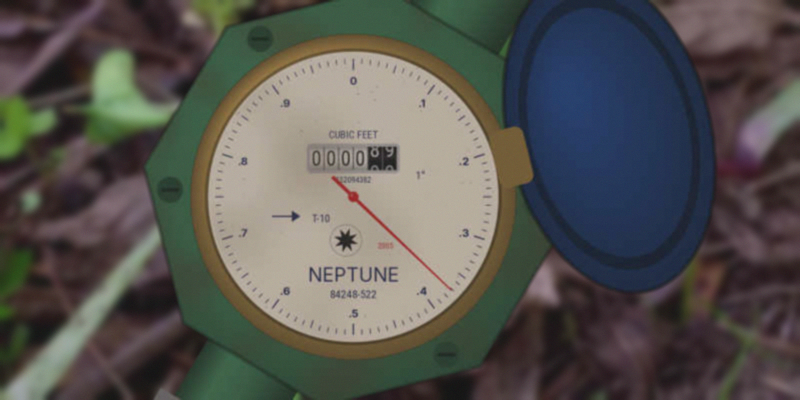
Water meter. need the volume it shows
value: 89.37 ft³
